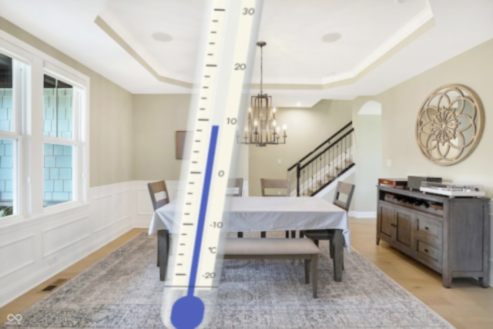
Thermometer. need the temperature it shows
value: 9 °C
